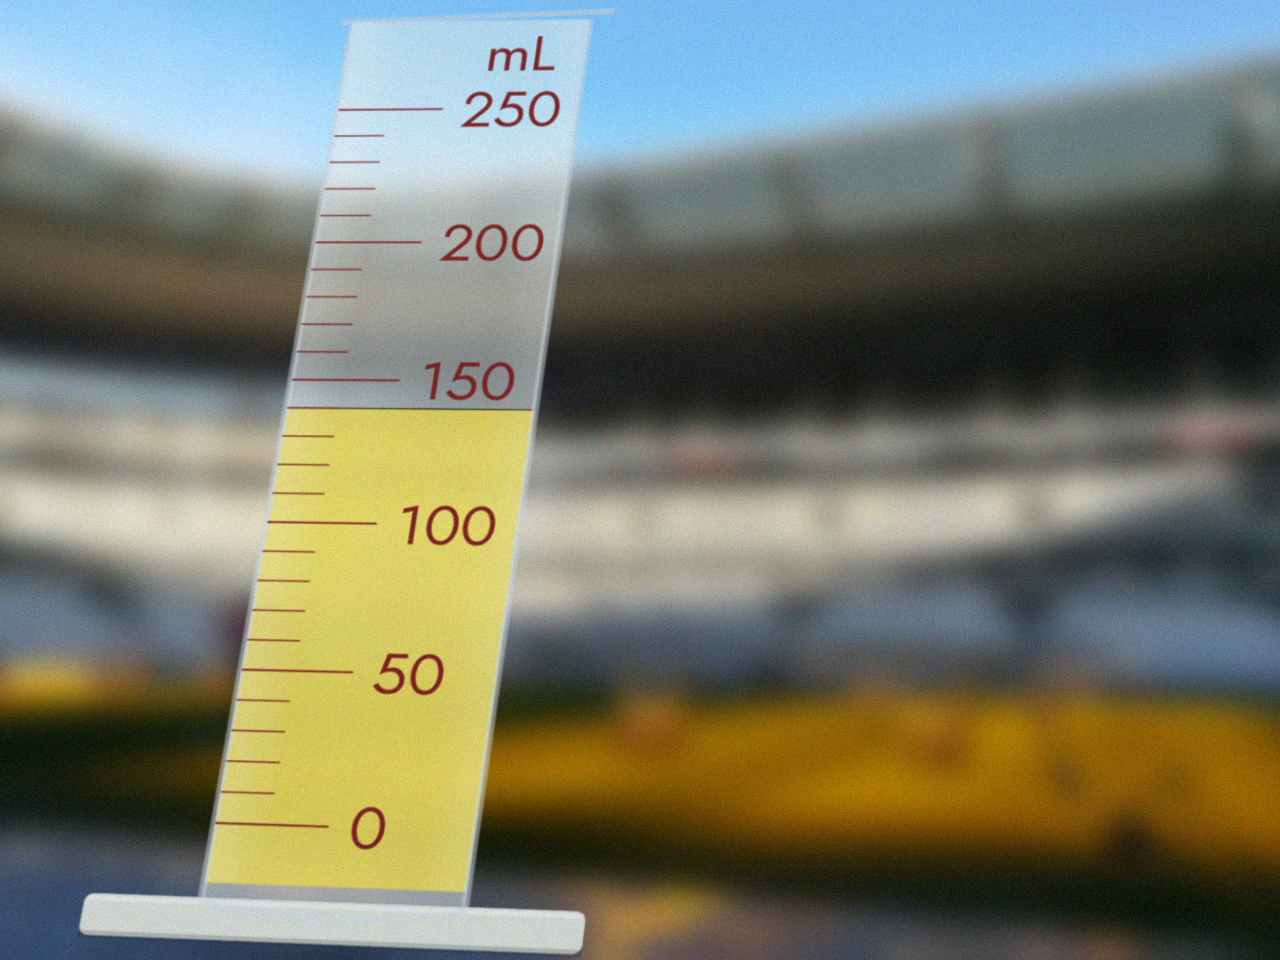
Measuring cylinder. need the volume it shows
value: 140 mL
